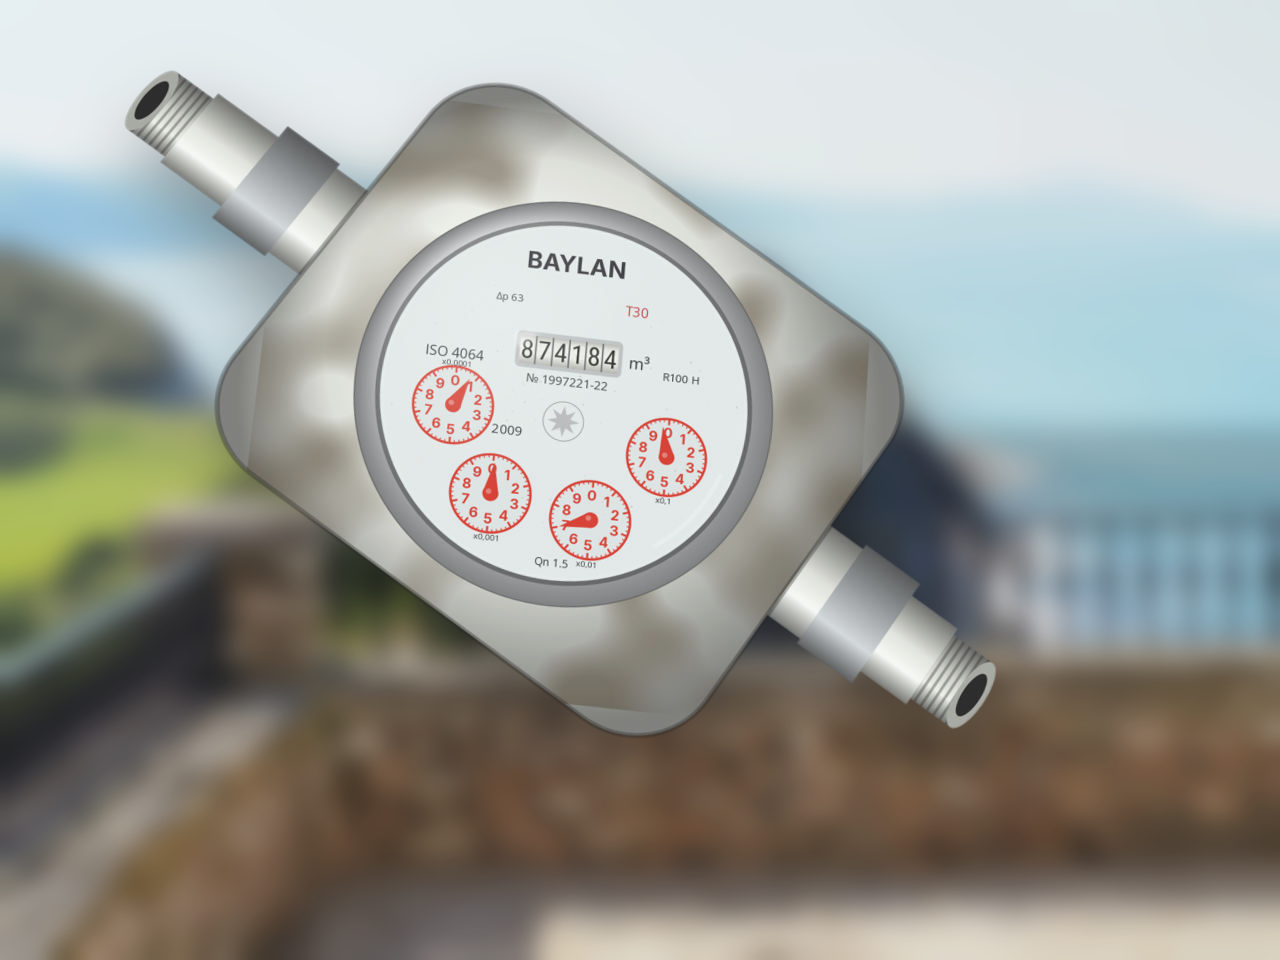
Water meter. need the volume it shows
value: 874183.9700 m³
